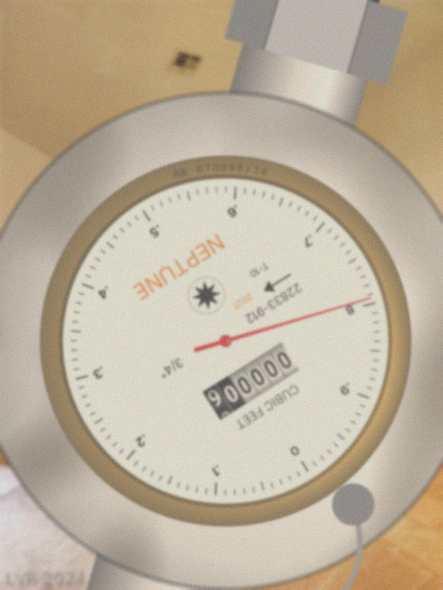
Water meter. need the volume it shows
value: 5.79 ft³
